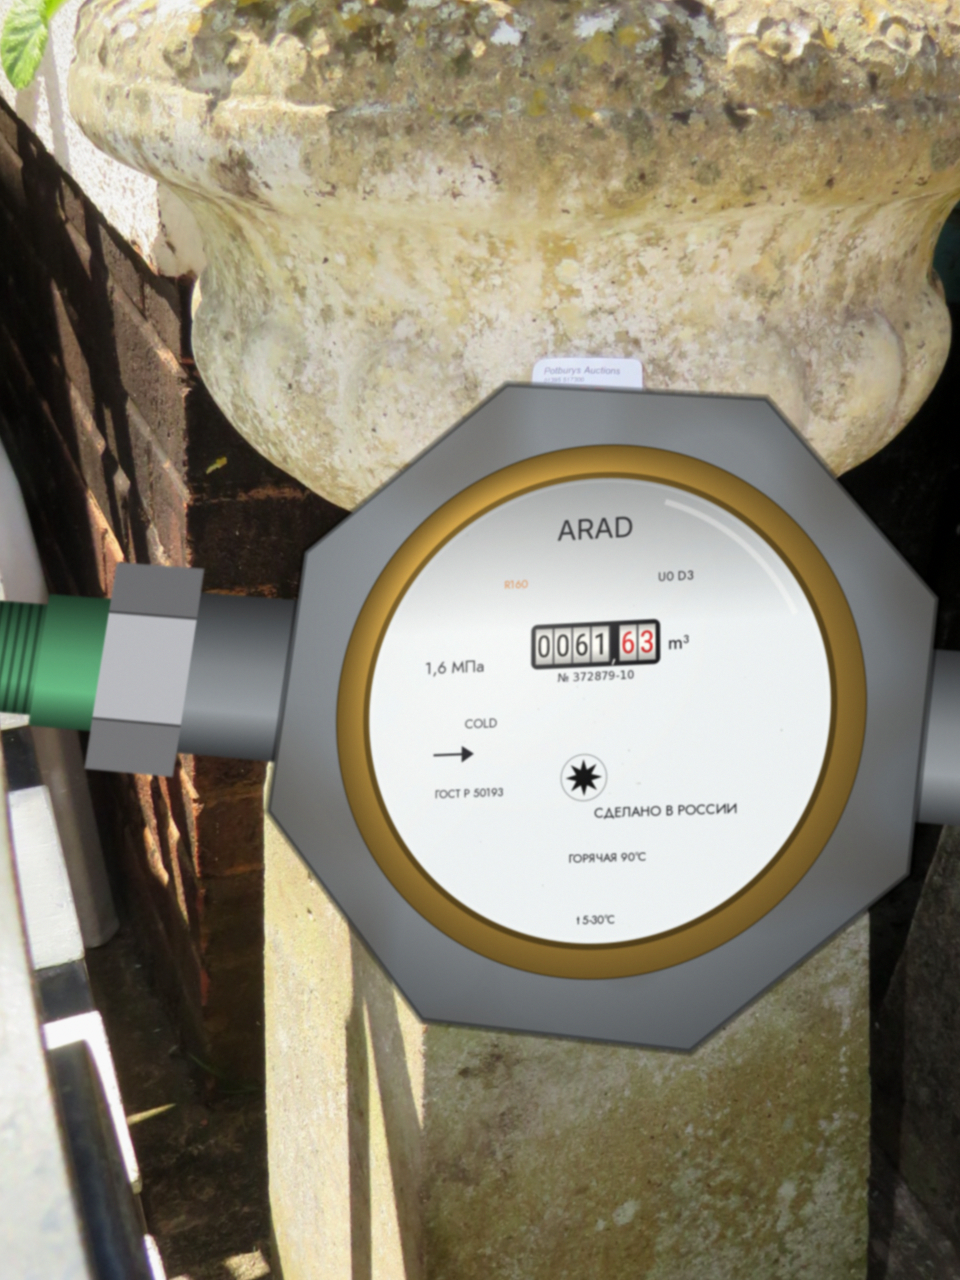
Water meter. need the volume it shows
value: 61.63 m³
